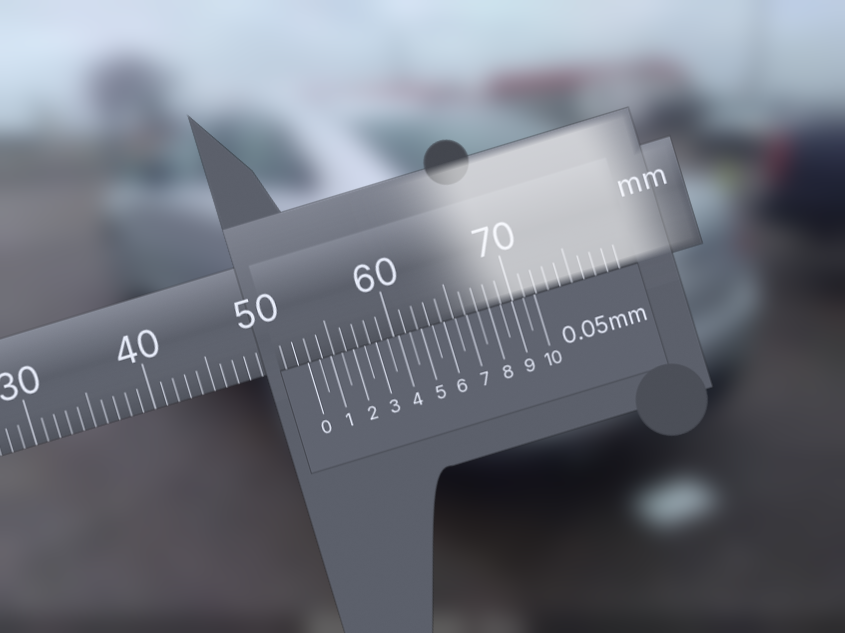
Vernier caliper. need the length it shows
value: 52.8 mm
